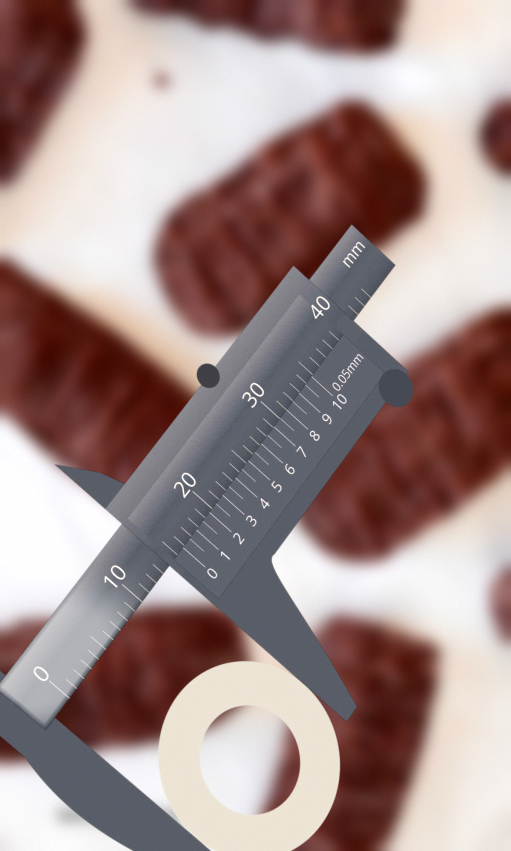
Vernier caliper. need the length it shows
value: 15.8 mm
